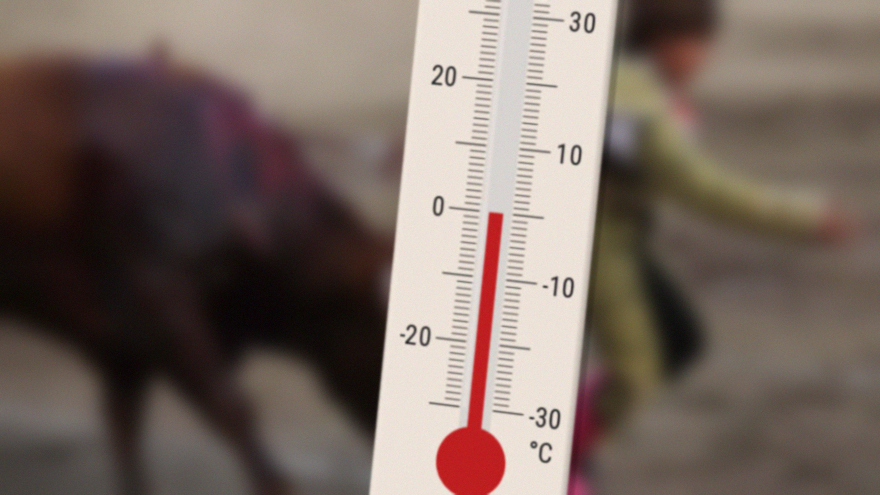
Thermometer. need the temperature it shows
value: 0 °C
